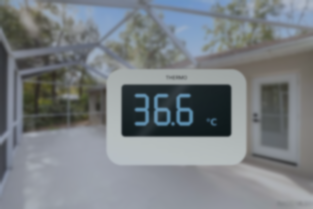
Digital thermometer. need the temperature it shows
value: 36.6 °C
